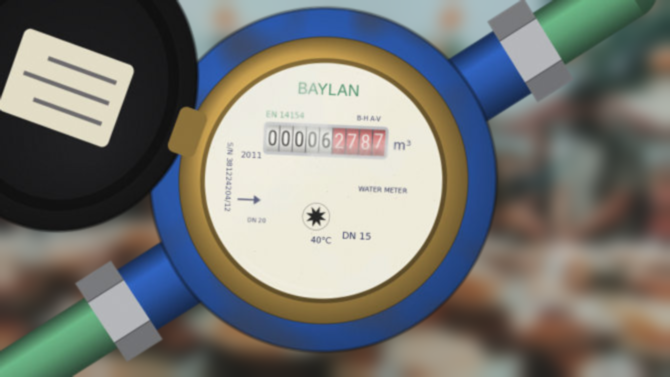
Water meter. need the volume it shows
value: 6.2787 m³
